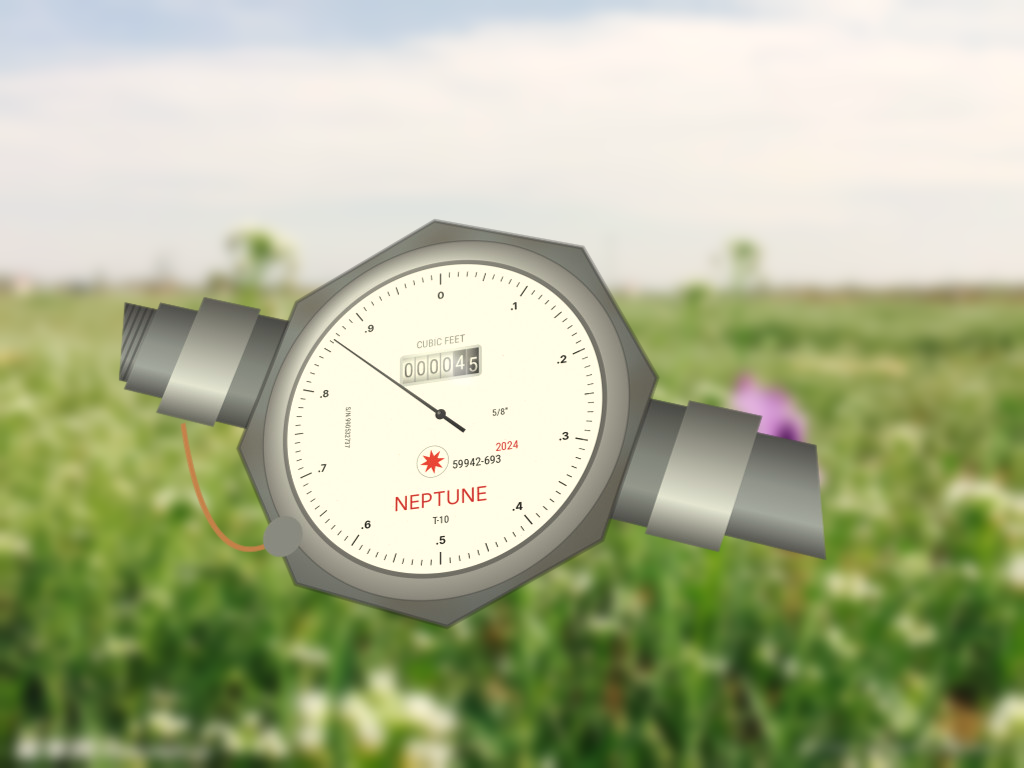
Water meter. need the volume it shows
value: 44.86 ft³
